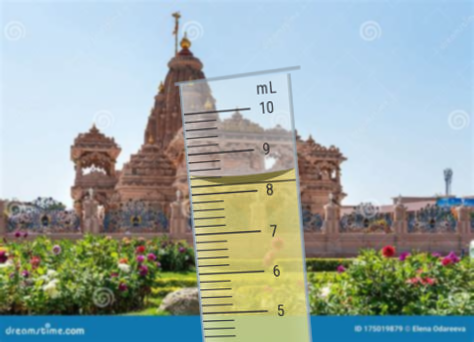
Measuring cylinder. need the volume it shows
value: 8.2 mL
